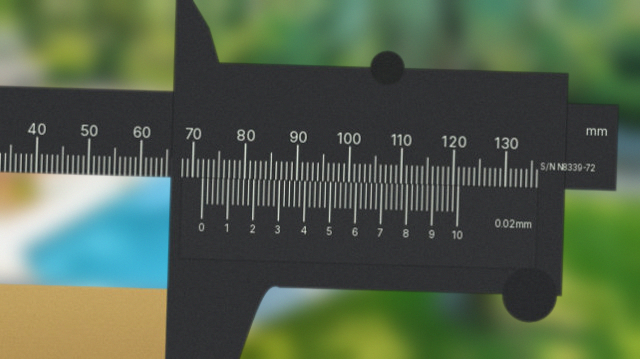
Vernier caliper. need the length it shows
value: 72.0 mm
